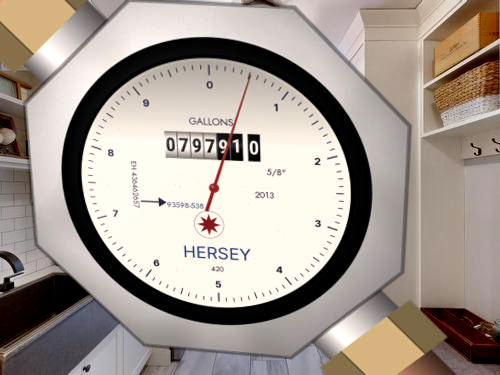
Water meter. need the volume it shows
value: 797910.5 gal
